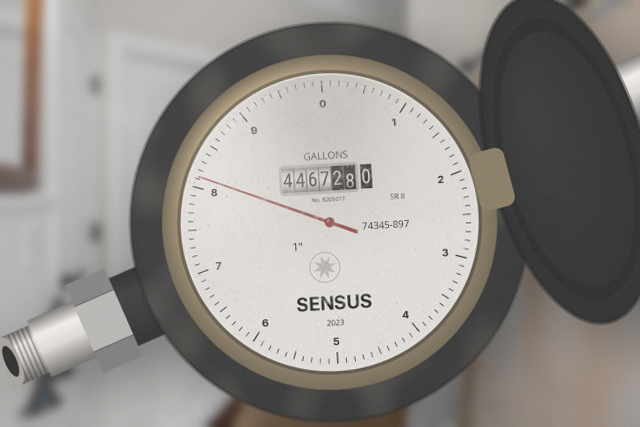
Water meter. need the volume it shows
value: 4467278.1 gal
